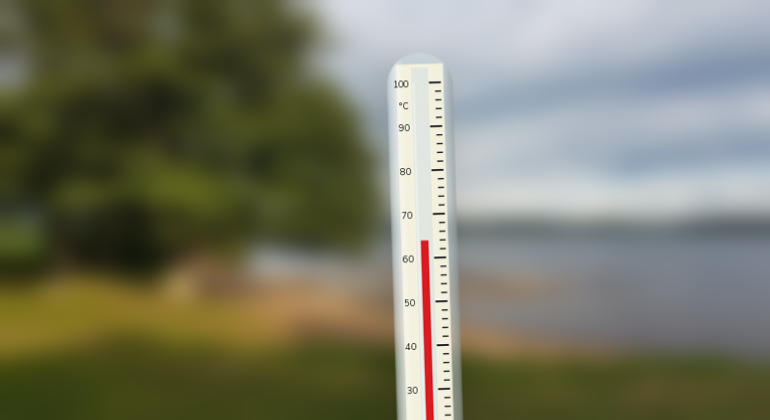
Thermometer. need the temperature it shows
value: 64 °C
